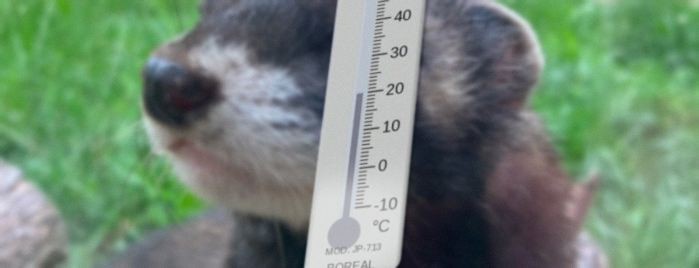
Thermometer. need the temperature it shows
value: 20 °C
